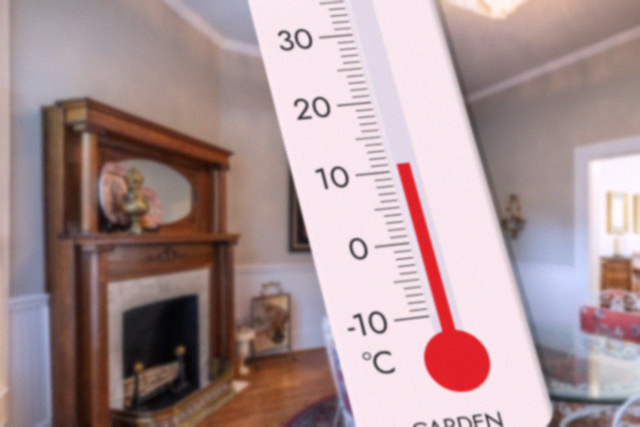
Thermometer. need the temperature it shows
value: 11 °C
